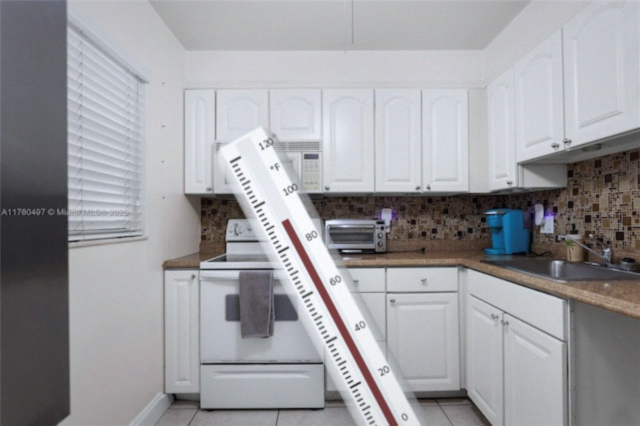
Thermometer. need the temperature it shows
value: 90 °F
